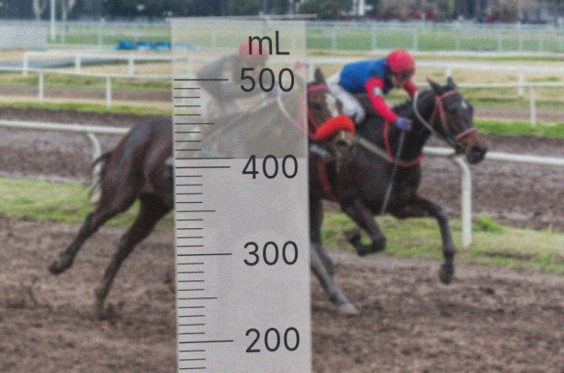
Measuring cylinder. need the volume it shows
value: 410 mL
